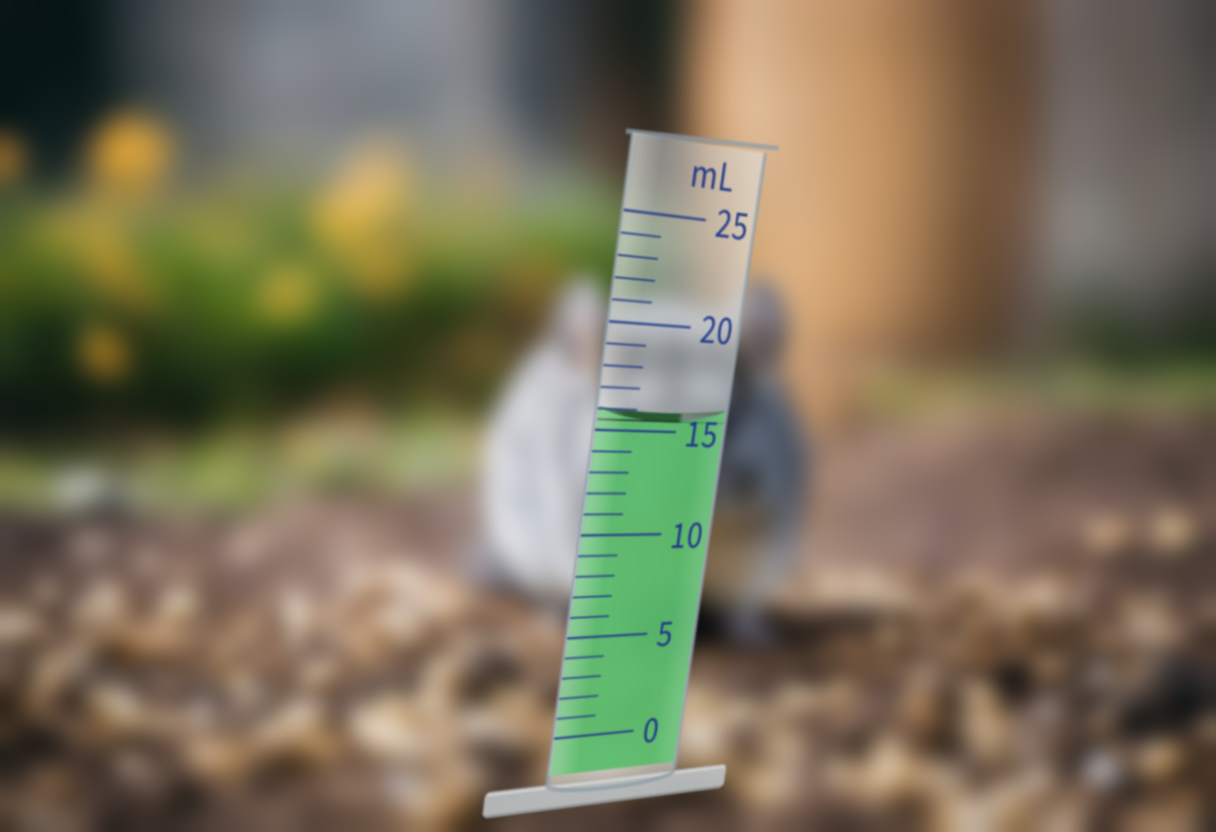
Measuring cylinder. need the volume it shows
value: 15.5 mL
